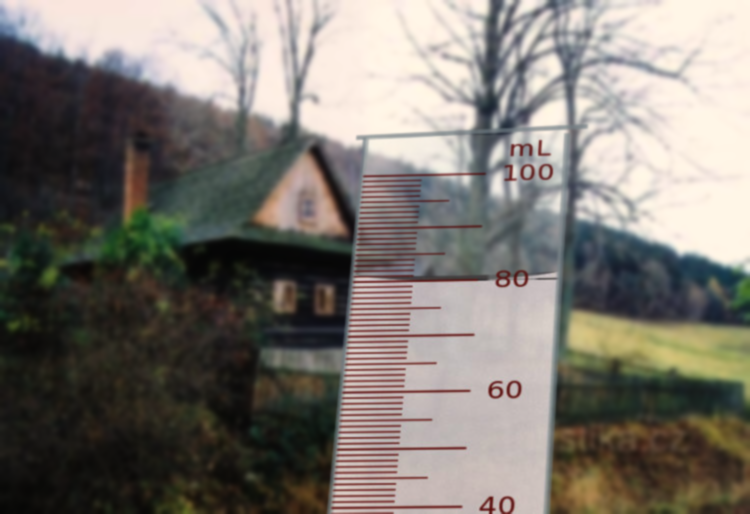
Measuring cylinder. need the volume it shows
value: 80 mL
